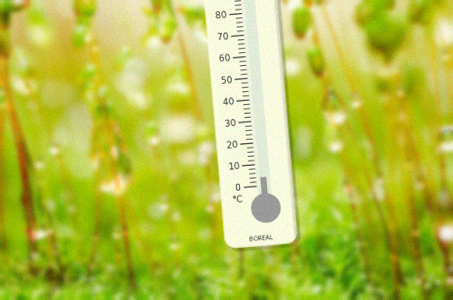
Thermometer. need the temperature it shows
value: 4 °C
